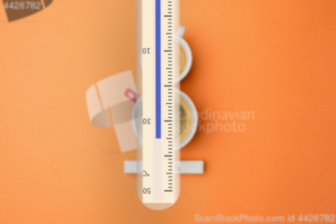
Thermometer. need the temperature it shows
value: 35 °C
